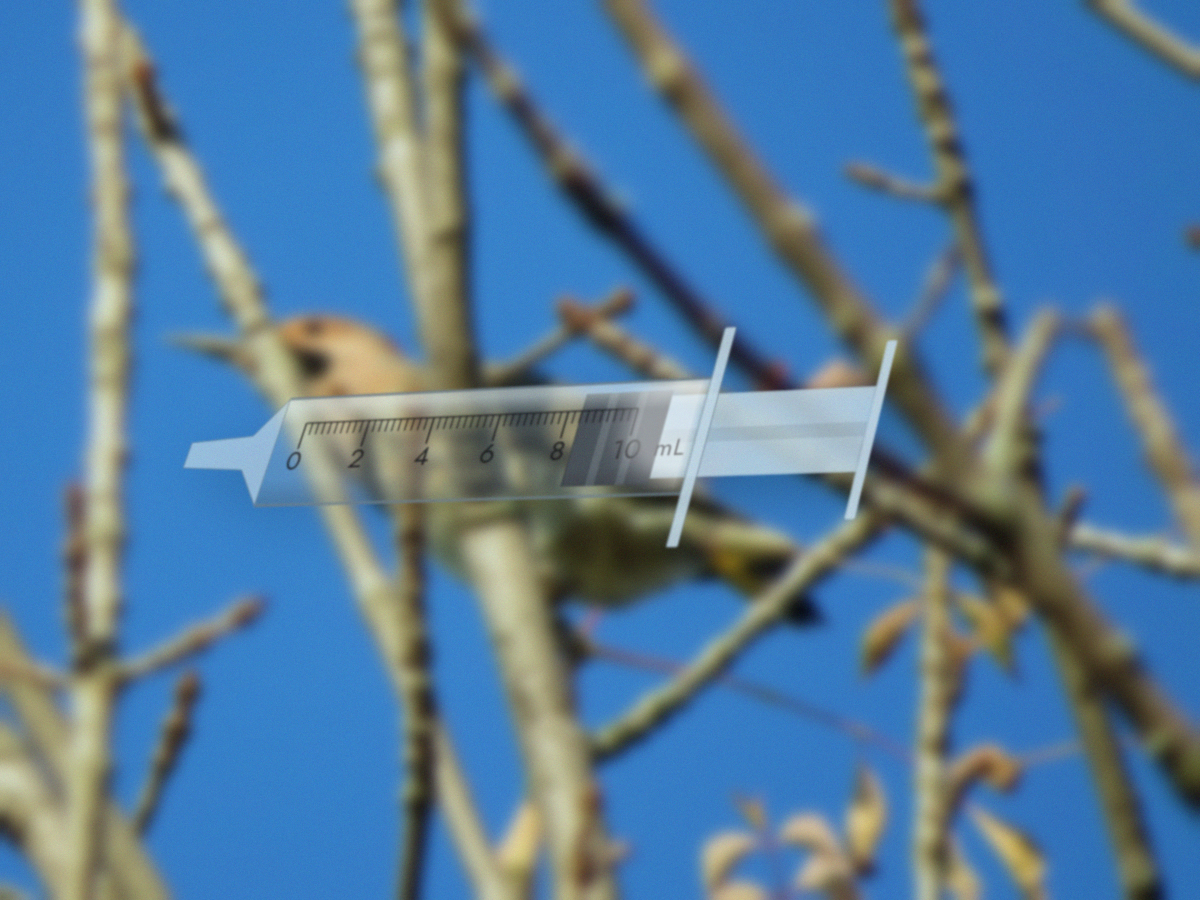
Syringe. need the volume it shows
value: 8.4 mL
